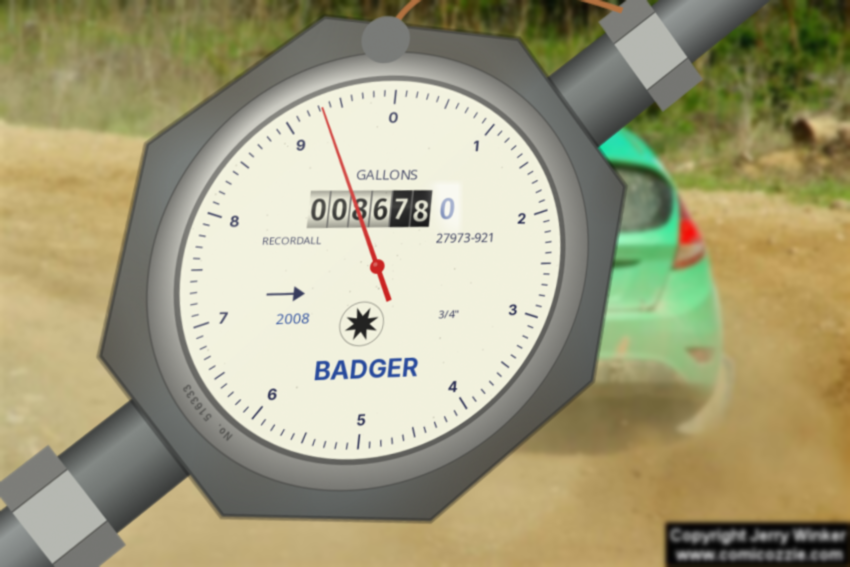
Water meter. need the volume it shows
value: 86779.3 gal
